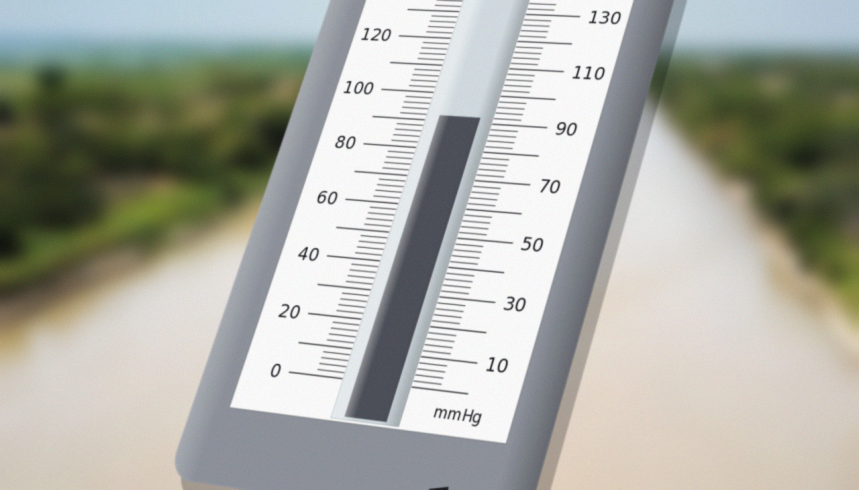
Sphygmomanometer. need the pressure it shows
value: 92 mmHg
